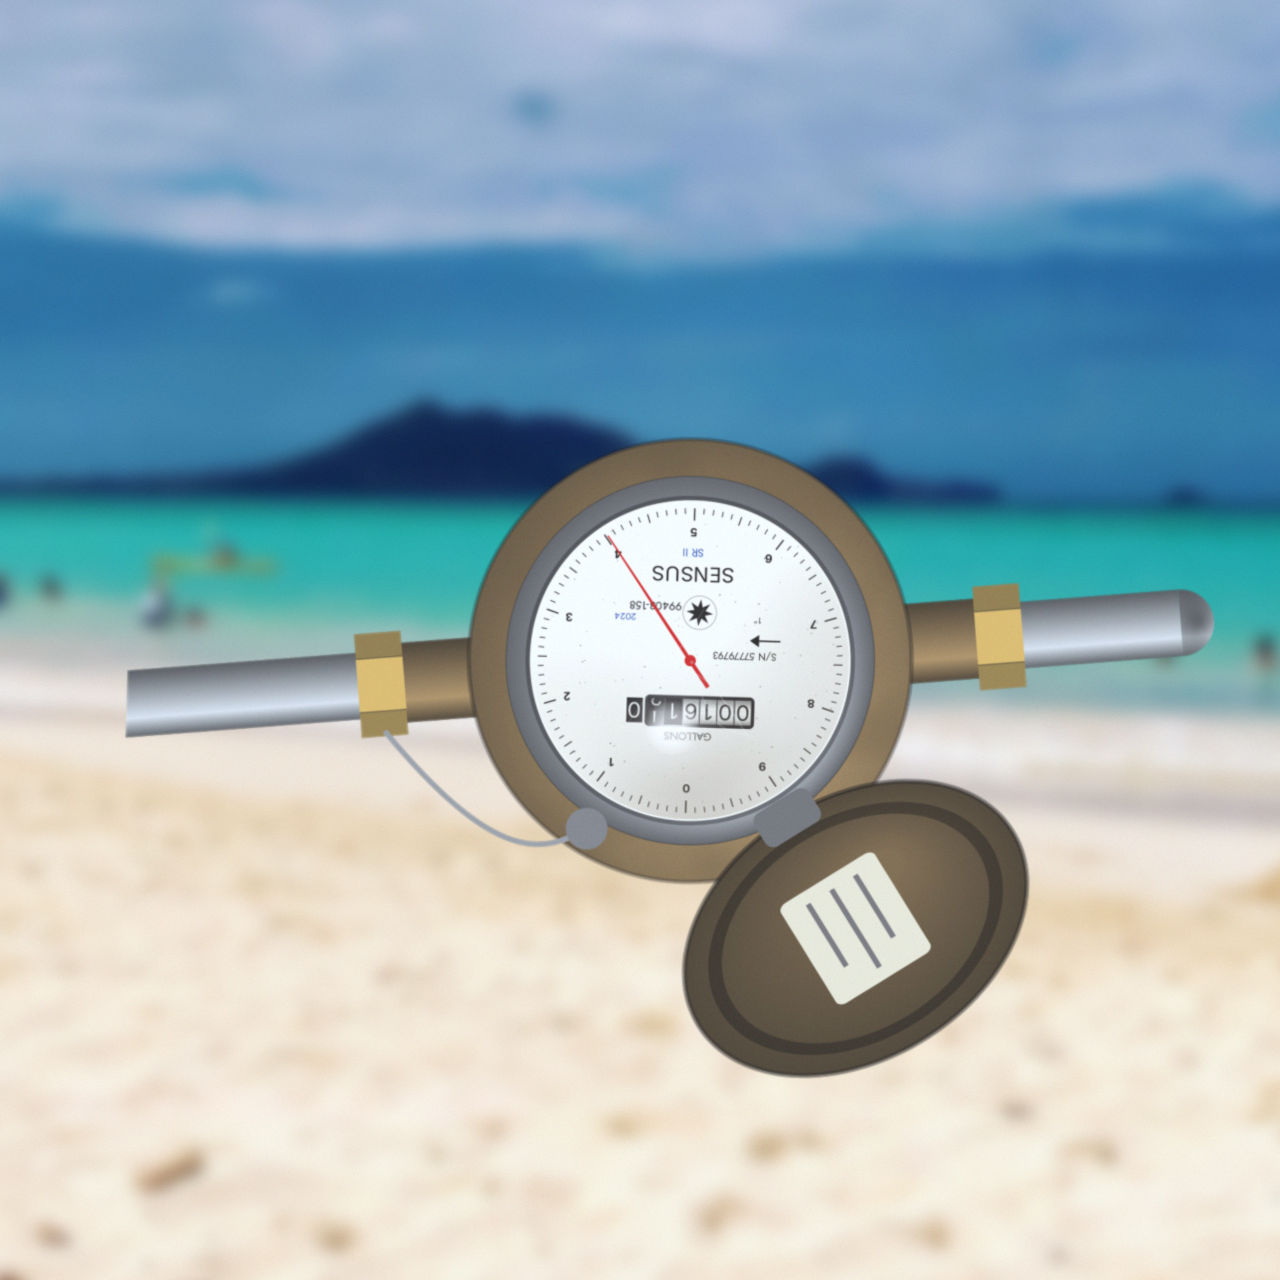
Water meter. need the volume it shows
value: 16114.0 gal
